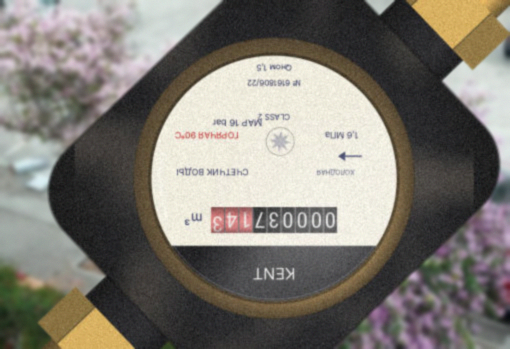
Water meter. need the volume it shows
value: 37.143 m³
